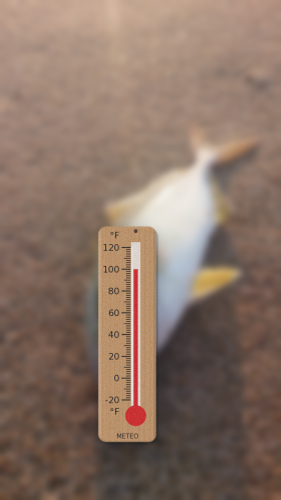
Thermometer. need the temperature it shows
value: 100 °F
